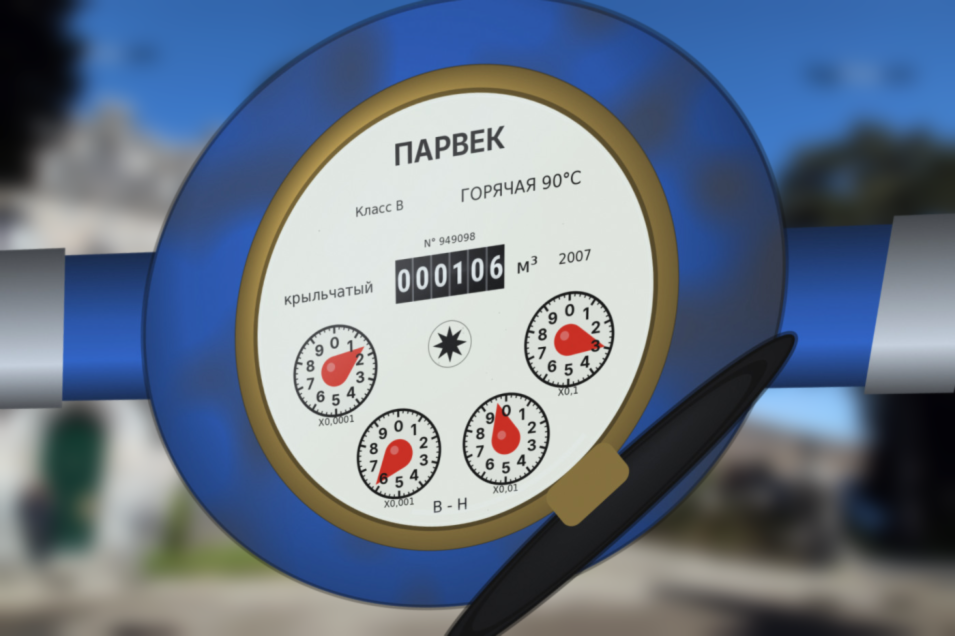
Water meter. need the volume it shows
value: 106.2961 m³
